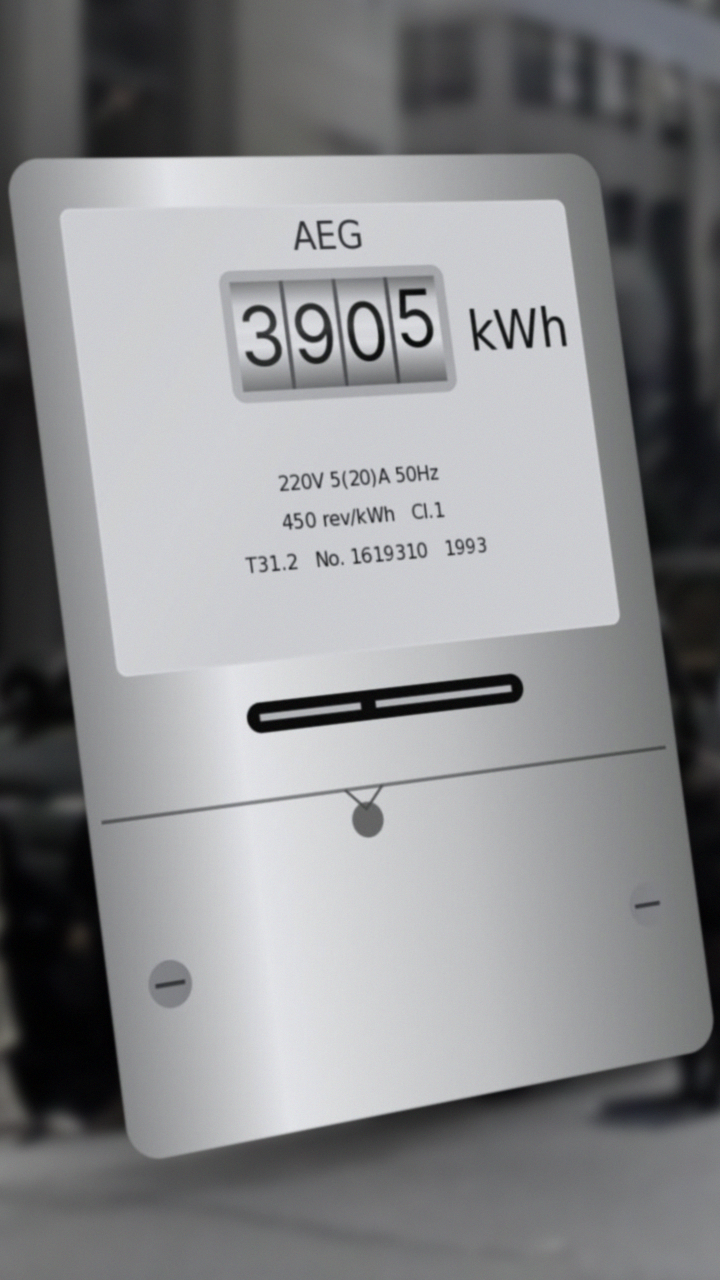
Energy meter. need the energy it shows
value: 3905 kWh
